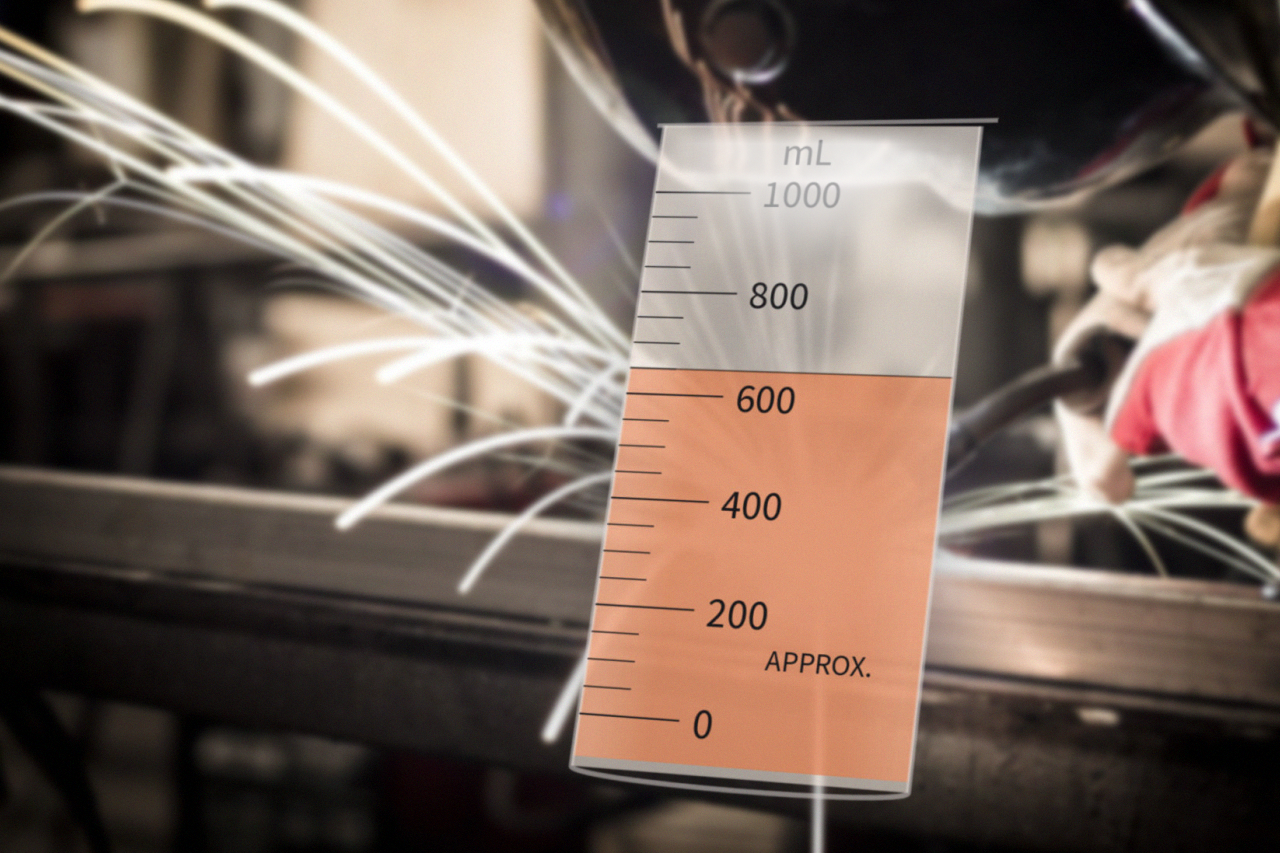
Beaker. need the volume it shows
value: 650 mL
